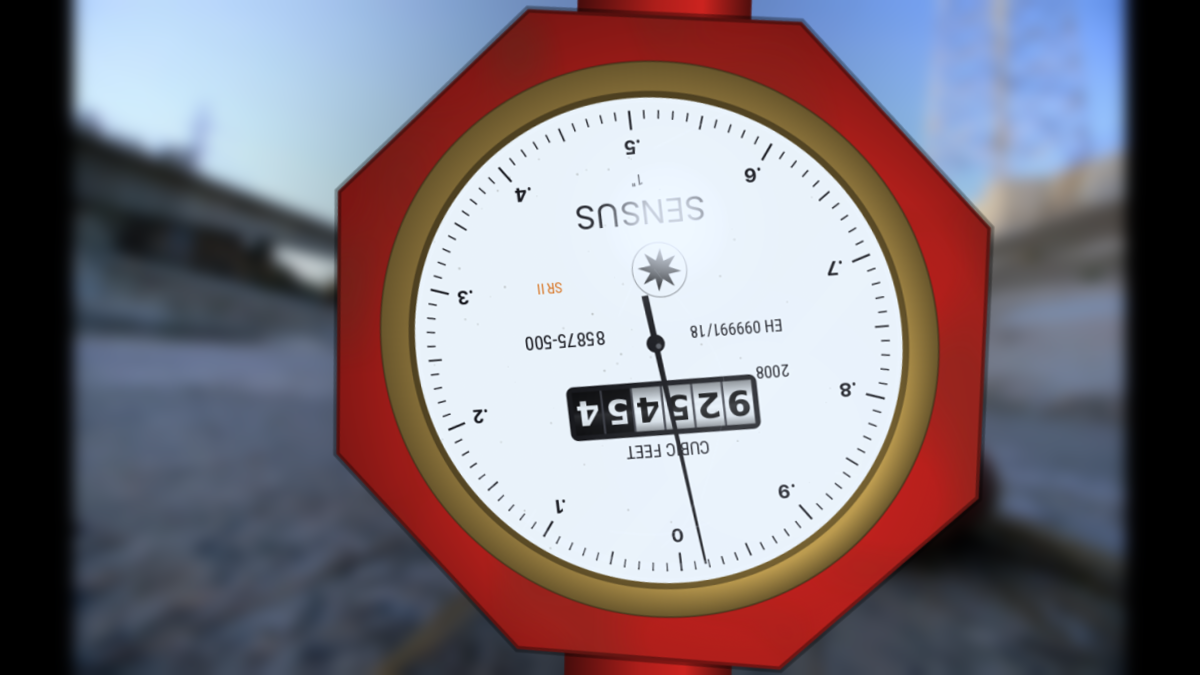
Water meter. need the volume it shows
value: 925453.98 ft³
